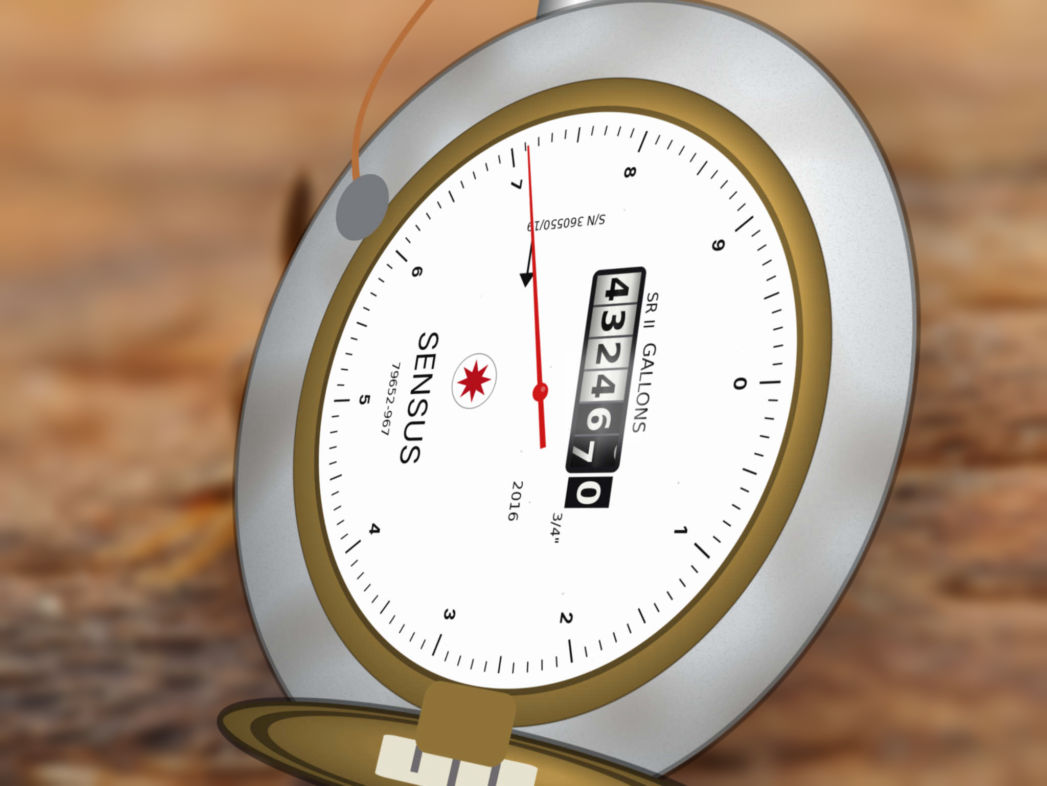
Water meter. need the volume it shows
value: 4324667.1 gal
